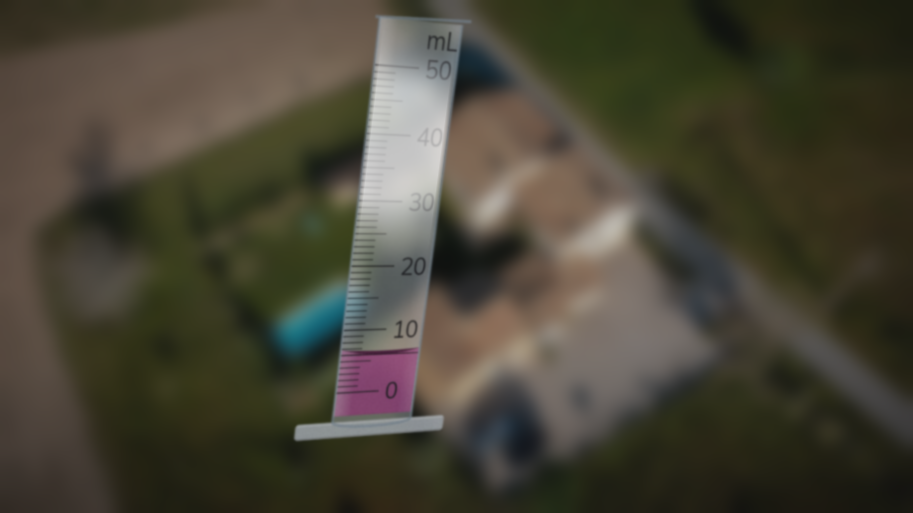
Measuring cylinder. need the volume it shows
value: 6 mL
